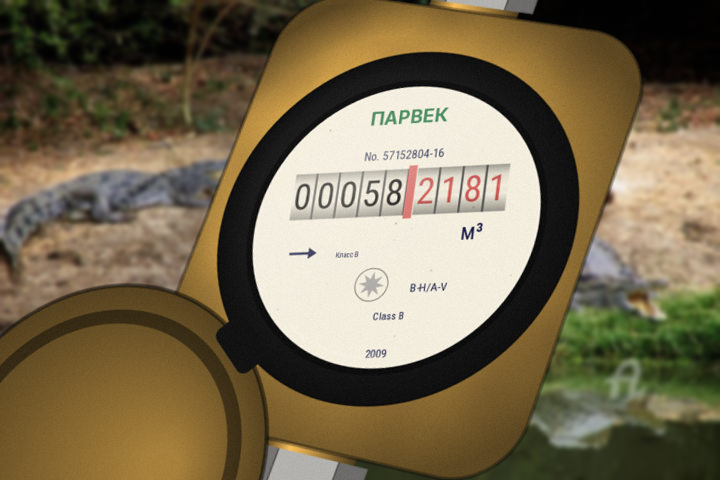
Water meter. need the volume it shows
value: 58.2181 m³
